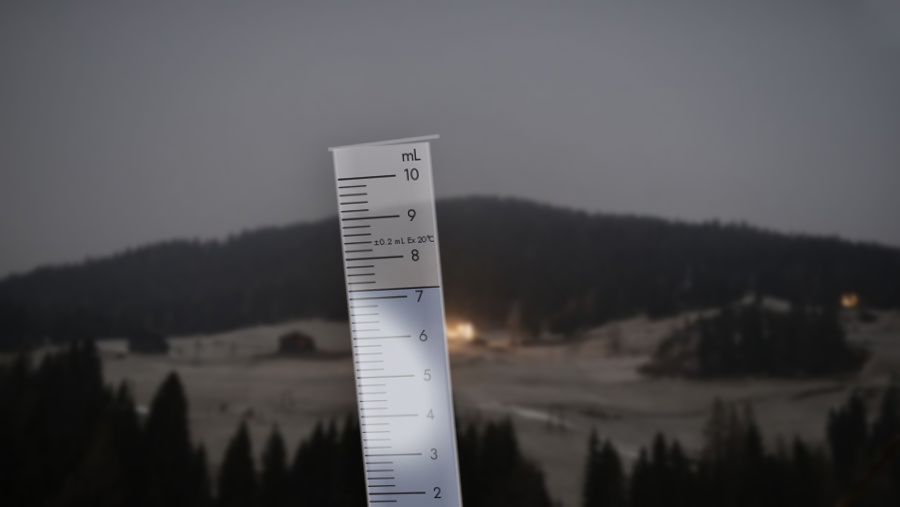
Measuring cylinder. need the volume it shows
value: 7.2 mL
